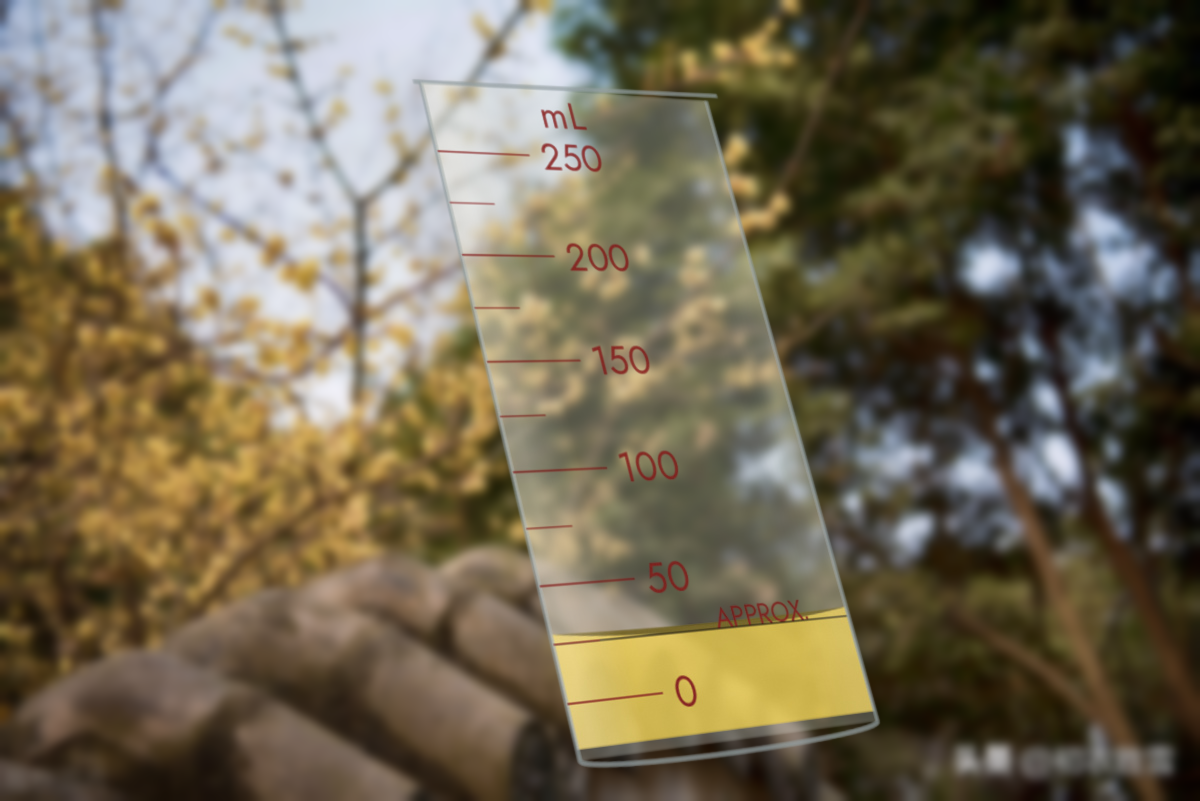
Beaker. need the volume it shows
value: 25 mL
